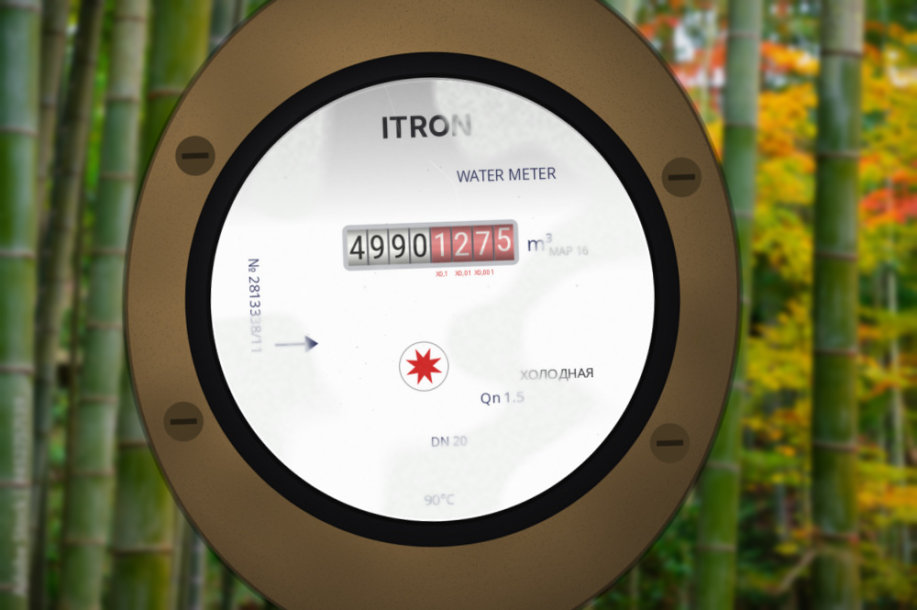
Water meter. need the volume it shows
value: 4990.1275 m³
